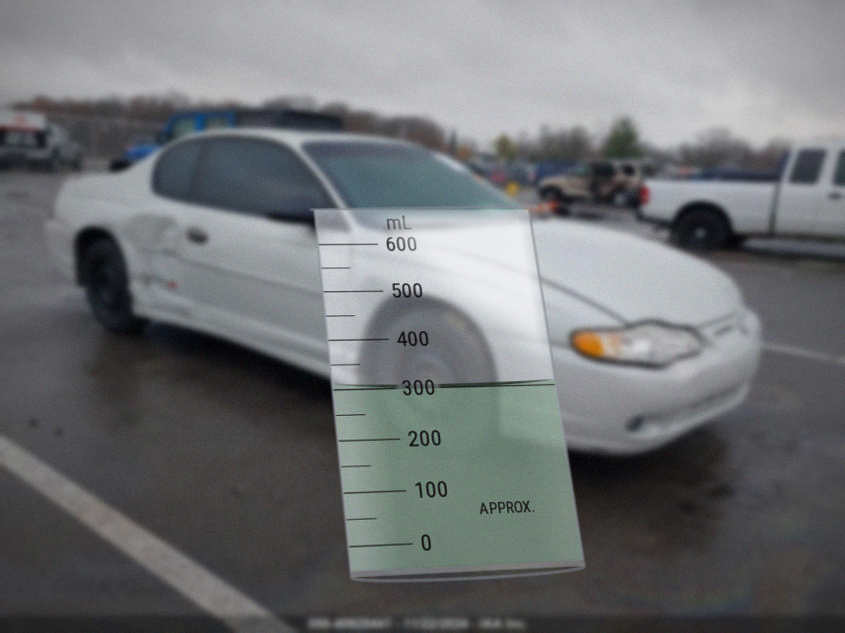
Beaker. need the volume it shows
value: 300 mL
